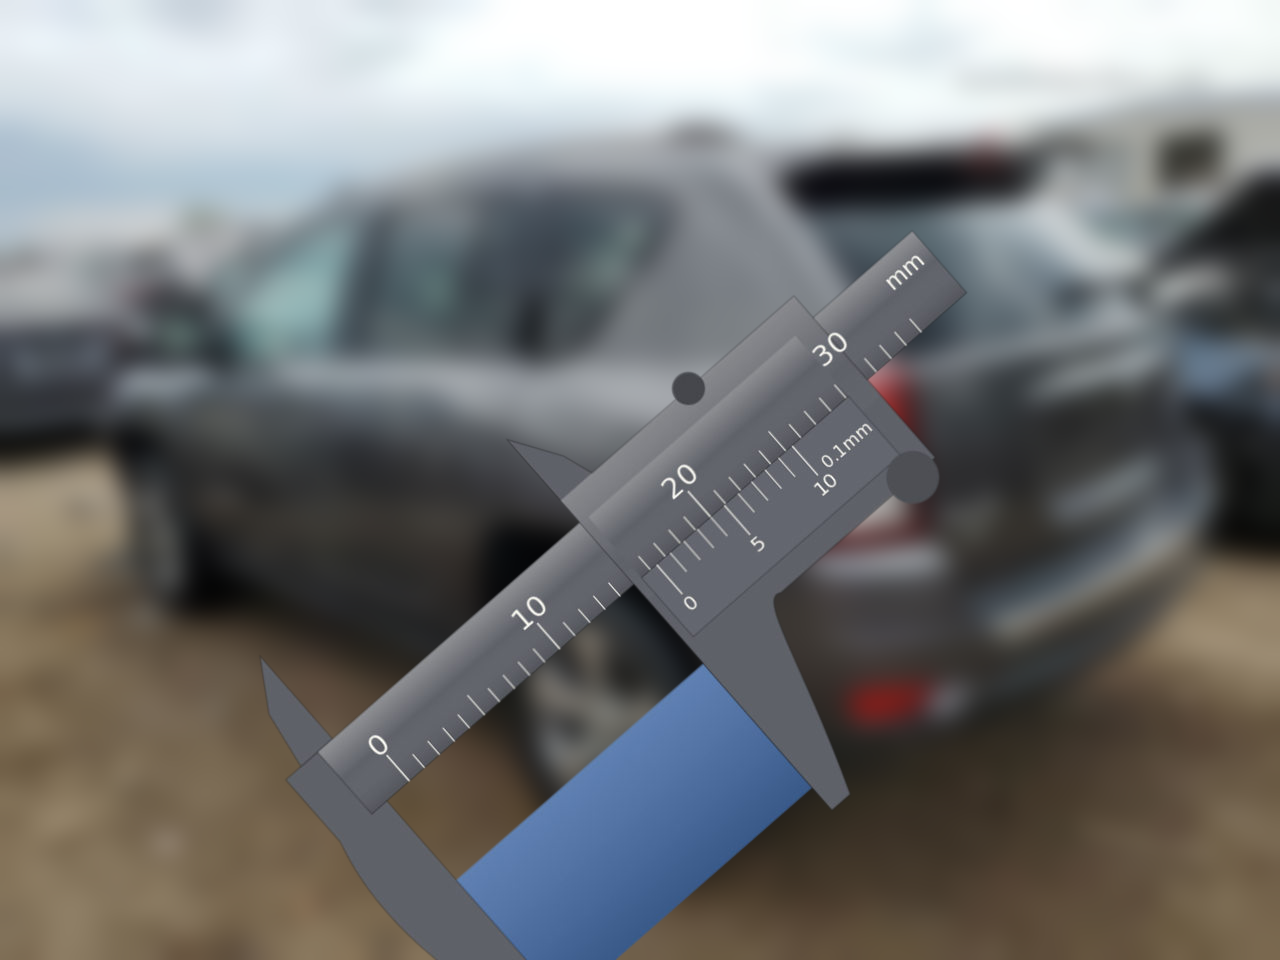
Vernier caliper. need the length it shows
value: 16.4 mm
